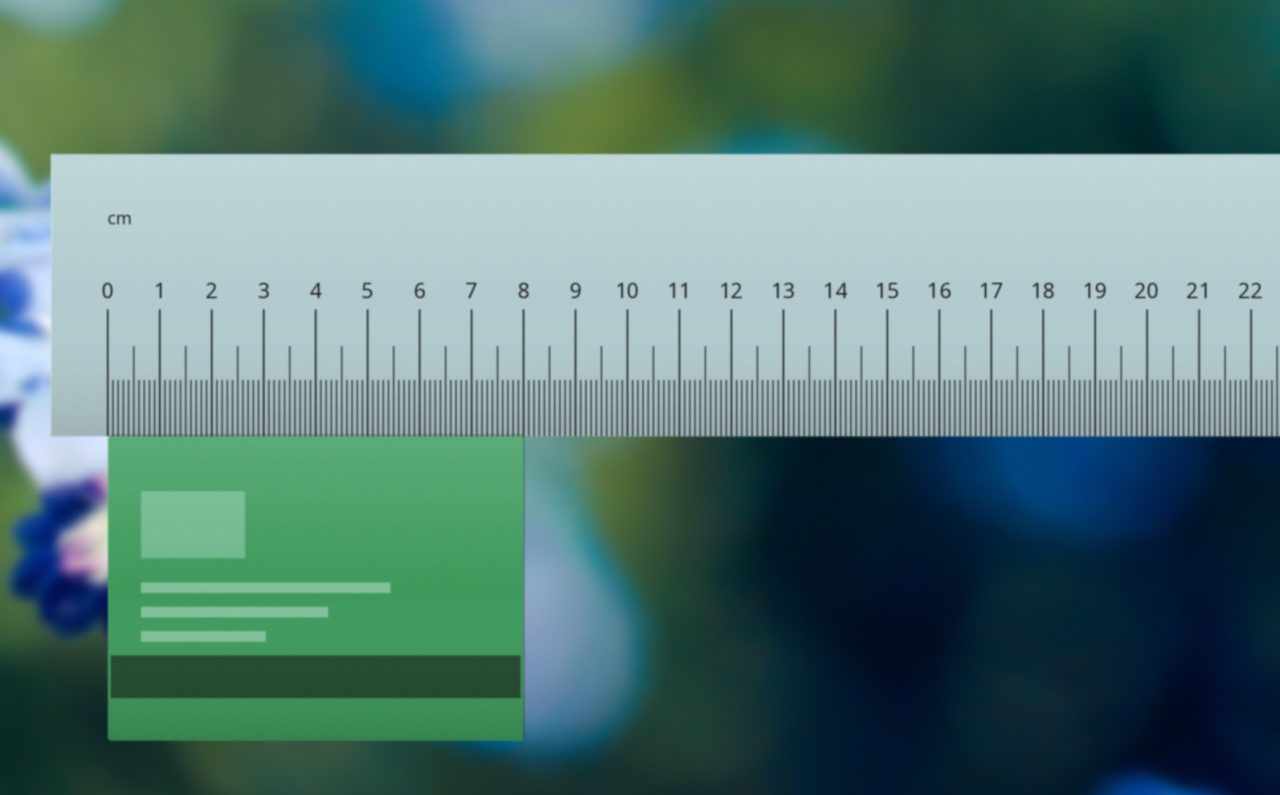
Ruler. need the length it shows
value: 8 cm
